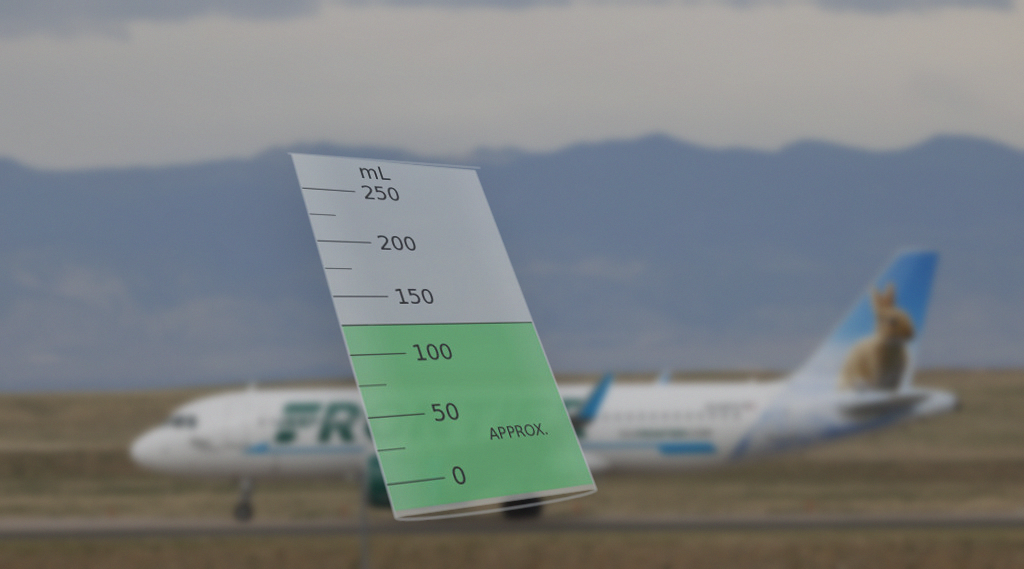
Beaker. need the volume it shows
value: 125 mL
